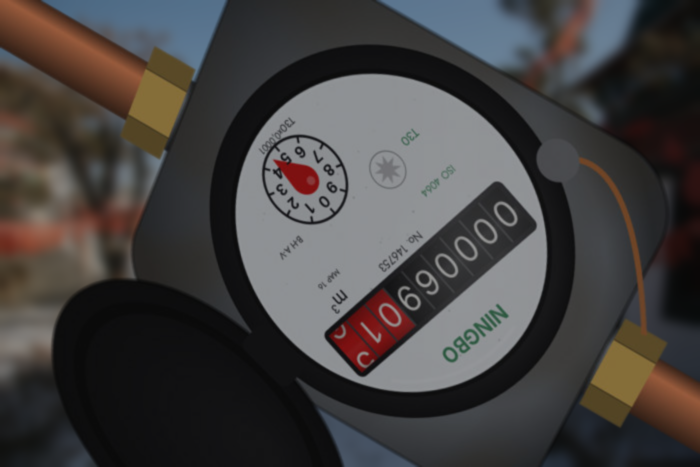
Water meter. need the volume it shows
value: 69.0154 m³
